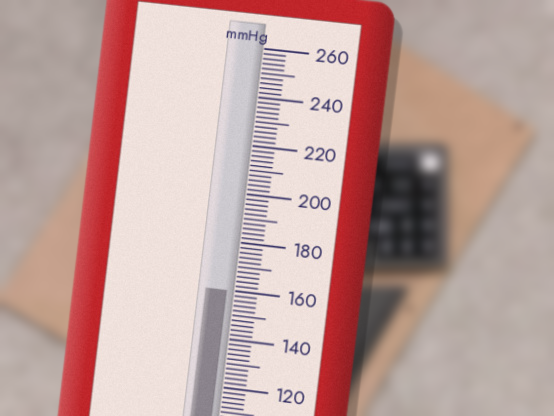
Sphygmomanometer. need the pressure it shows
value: 160 mmHg
